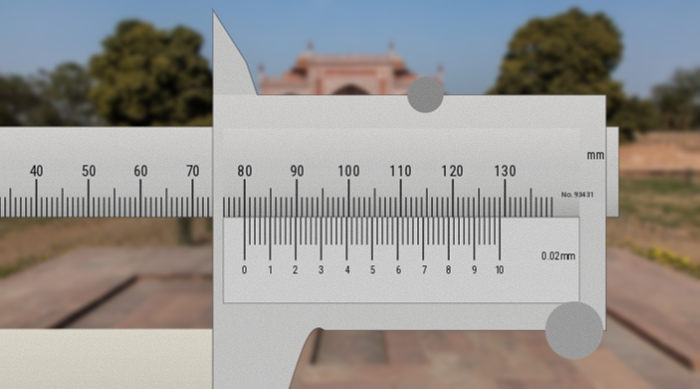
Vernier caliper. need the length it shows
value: 80.0 mm
